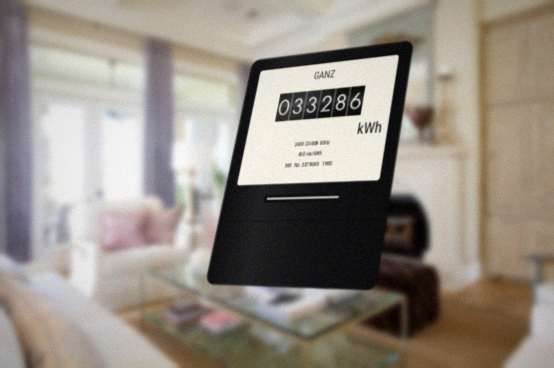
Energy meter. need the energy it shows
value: 33286 kWh
